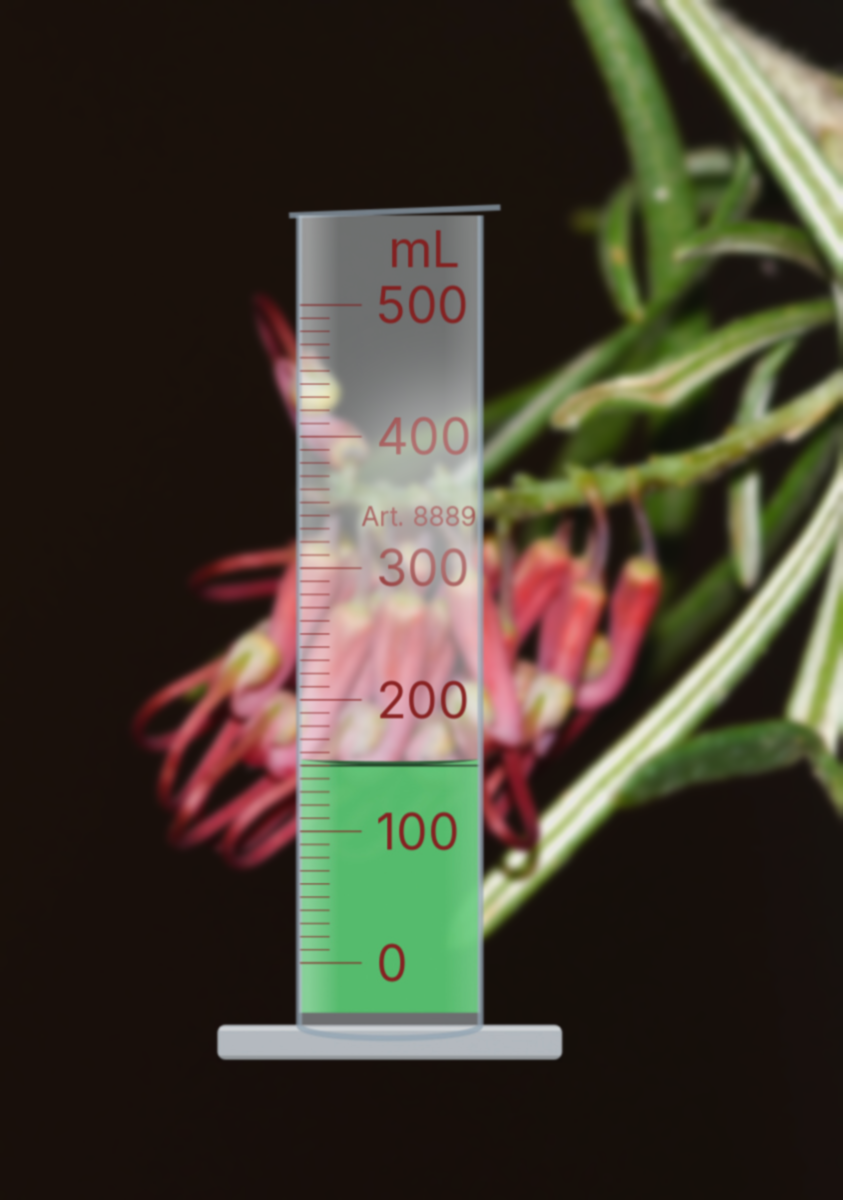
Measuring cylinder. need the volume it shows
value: 150 mL
